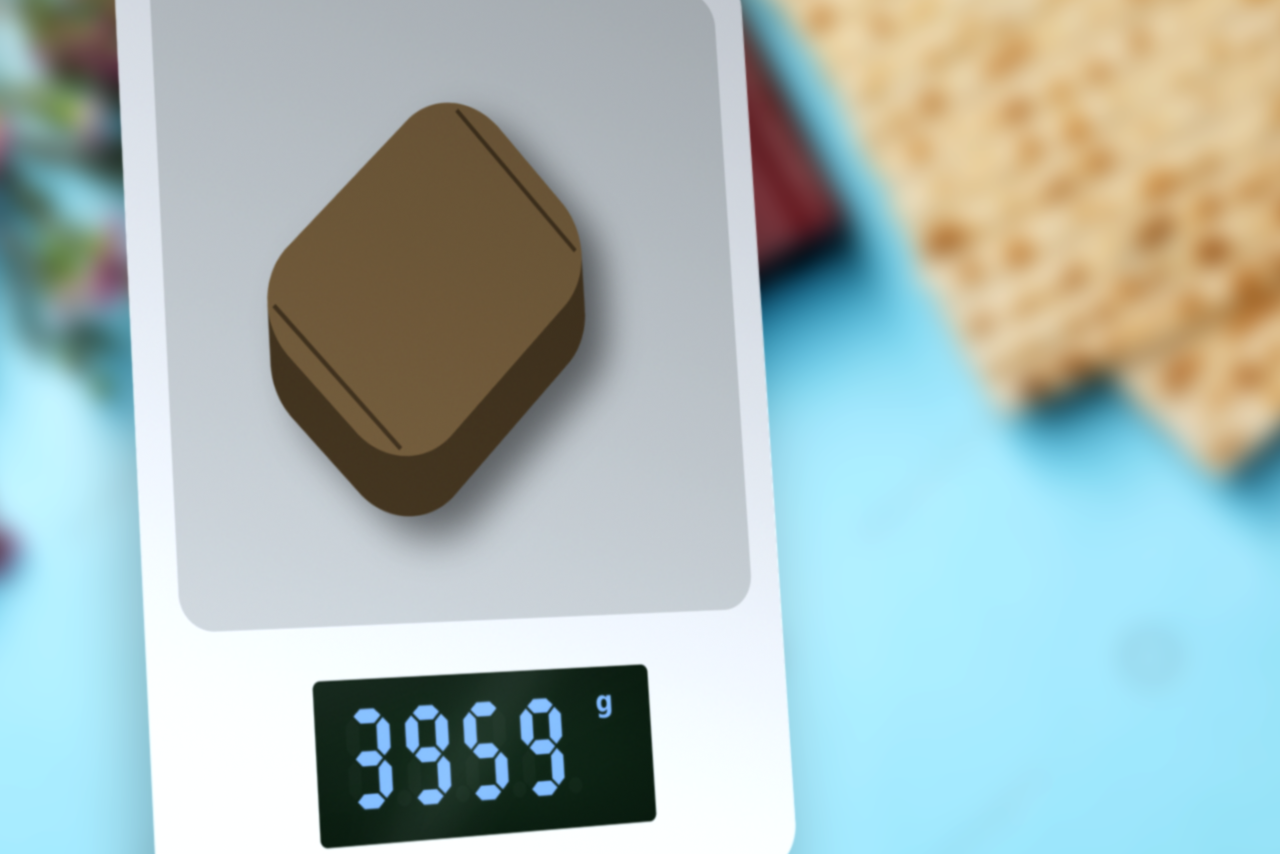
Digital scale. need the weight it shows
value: 3959 g
